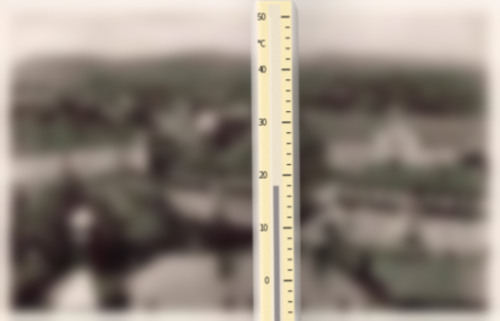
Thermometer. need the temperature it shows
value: 18 °C
